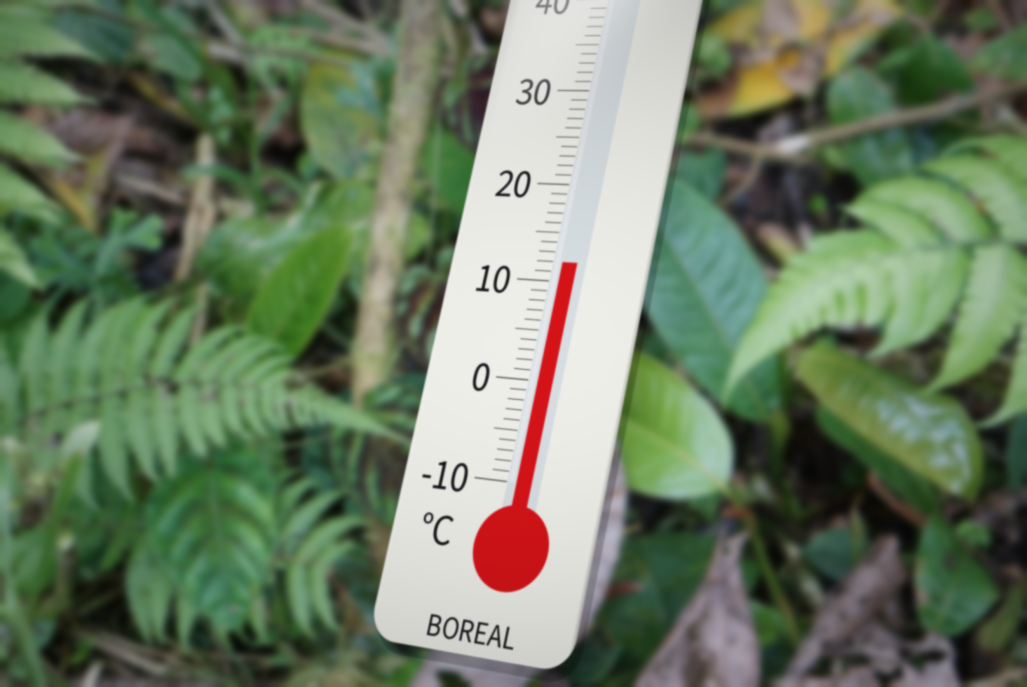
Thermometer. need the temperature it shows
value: 12 °C
